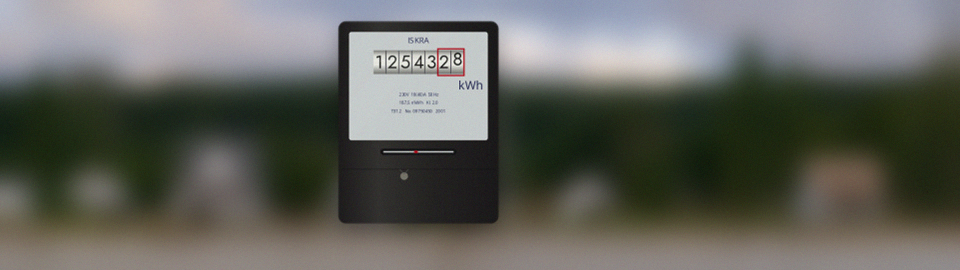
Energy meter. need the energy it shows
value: 12543.28 kWh
